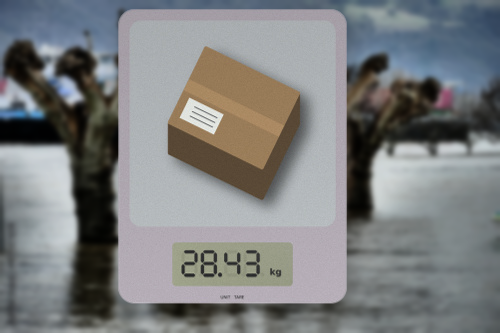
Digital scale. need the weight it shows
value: 28.43 kg
